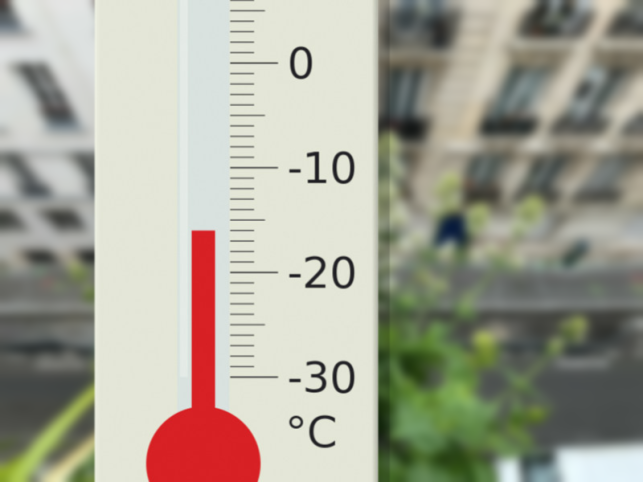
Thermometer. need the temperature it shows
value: -16 °C
